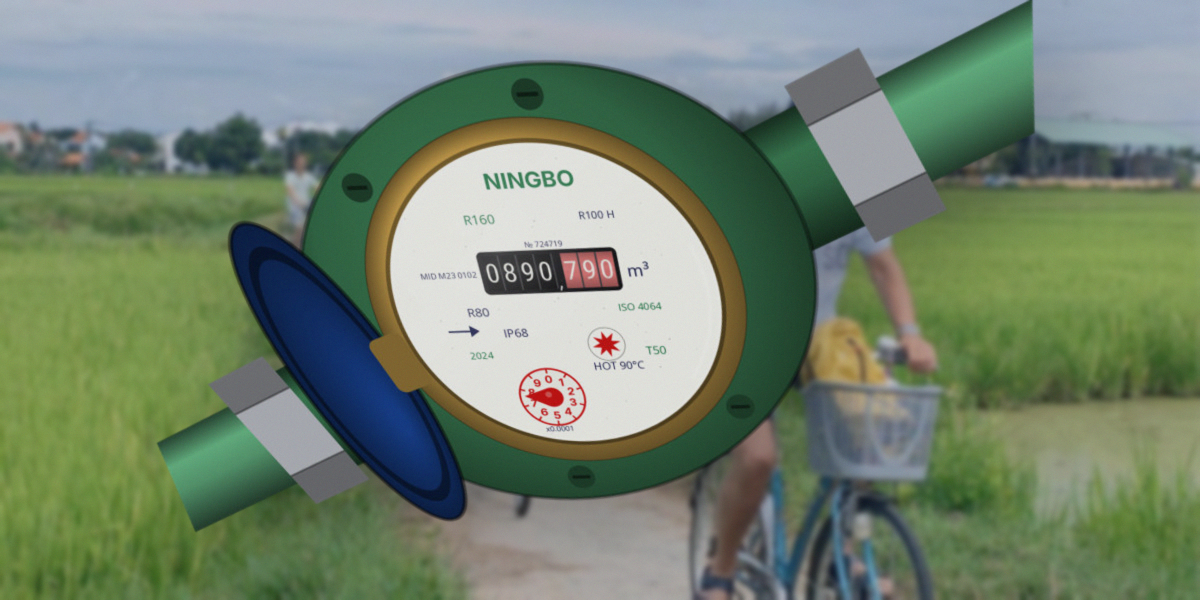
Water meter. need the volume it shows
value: 890.7907 m³
